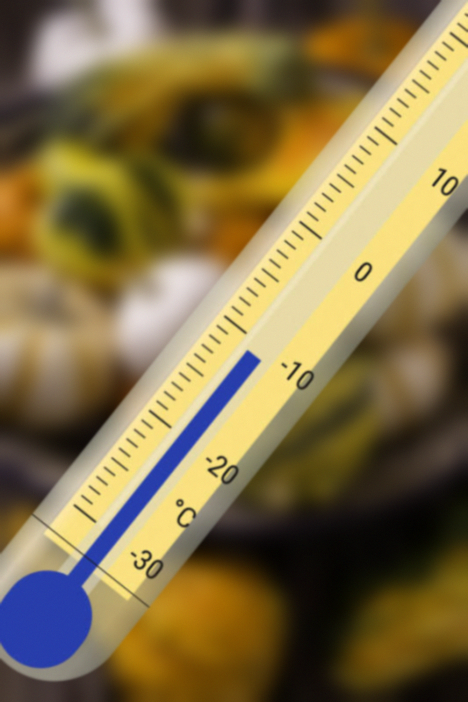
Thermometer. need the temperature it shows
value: -11 °C
